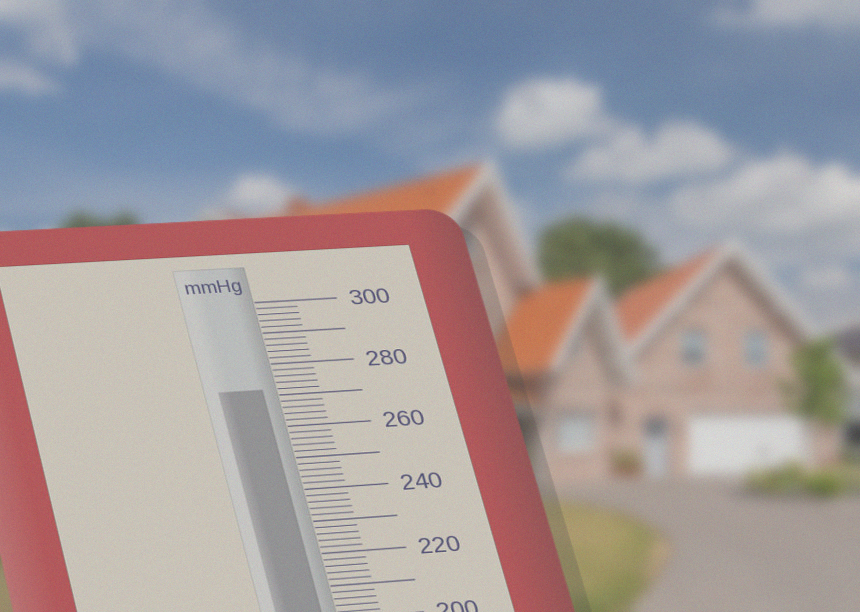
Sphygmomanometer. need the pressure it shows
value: 272 mmHg
